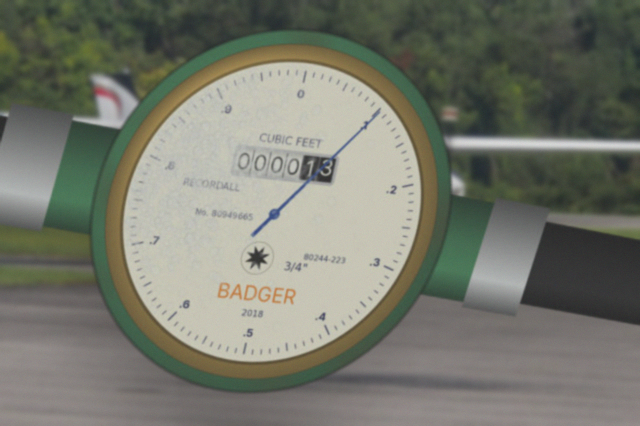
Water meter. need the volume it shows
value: 13.10 ft³
